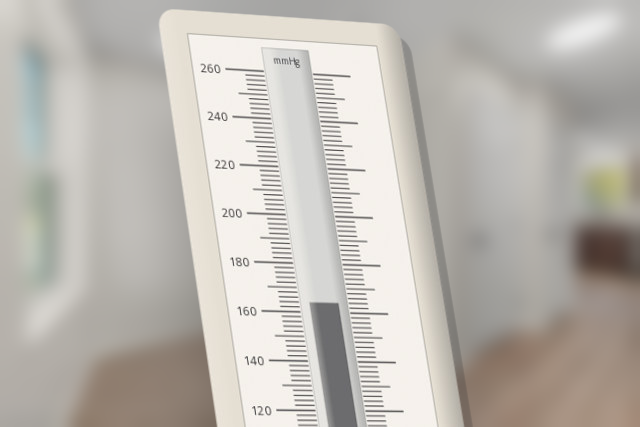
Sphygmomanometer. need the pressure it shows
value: 164 mmHg
